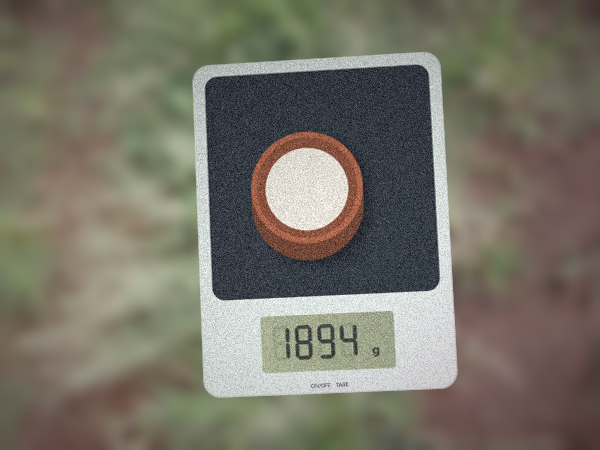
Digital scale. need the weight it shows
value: 1894 g
